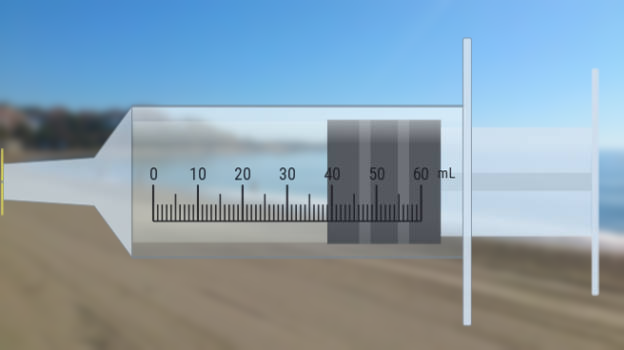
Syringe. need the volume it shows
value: 39 mL
